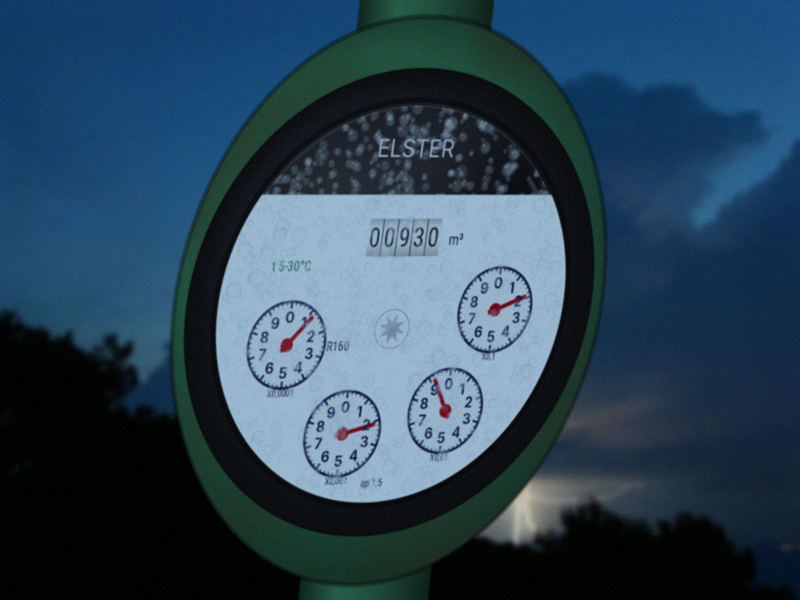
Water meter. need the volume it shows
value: 930.1921 m³
